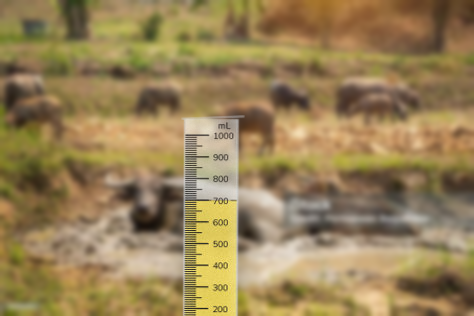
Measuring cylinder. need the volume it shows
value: 700 mL
